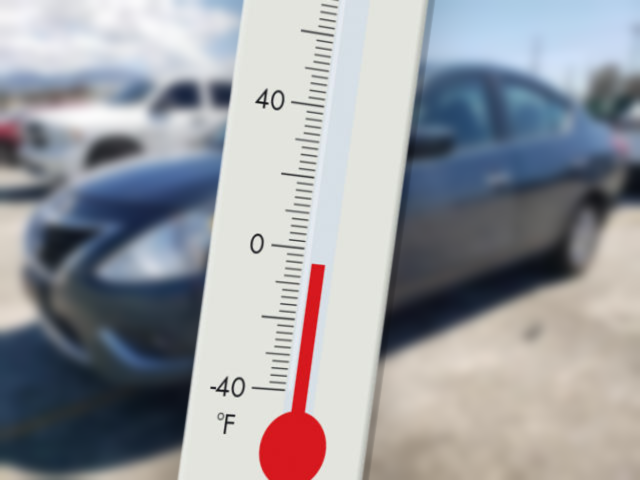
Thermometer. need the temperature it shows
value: -4 °F
